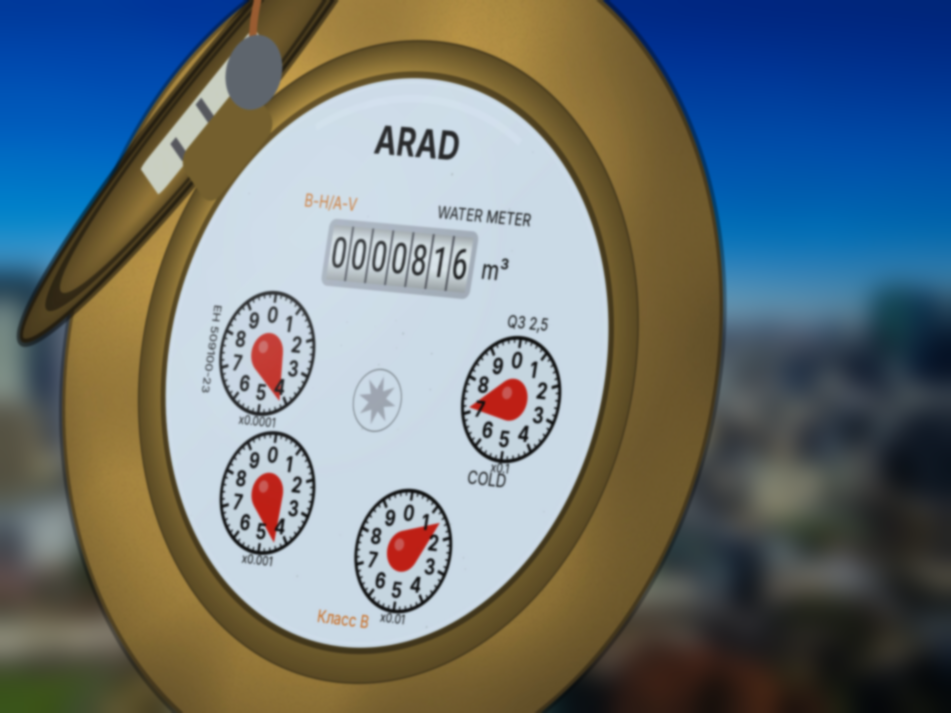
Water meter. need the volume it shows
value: 816.7144 m³
